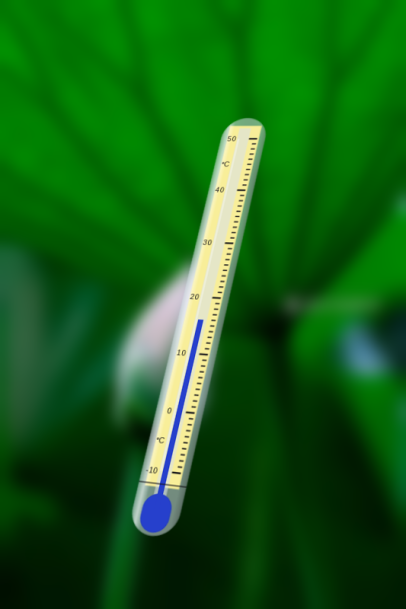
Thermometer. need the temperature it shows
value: 16 °C
